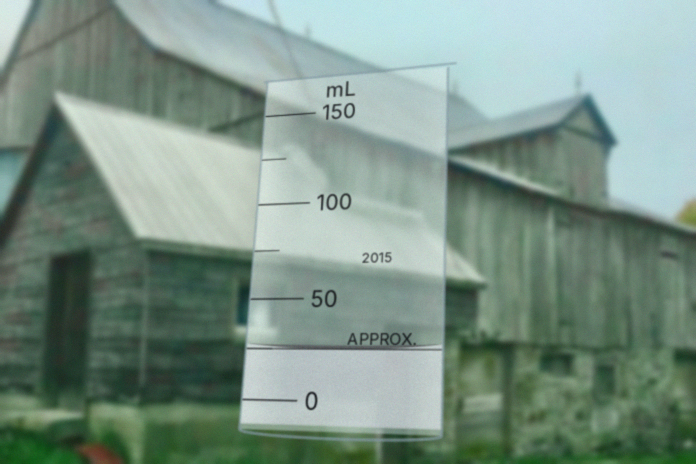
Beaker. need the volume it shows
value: 25 mL
